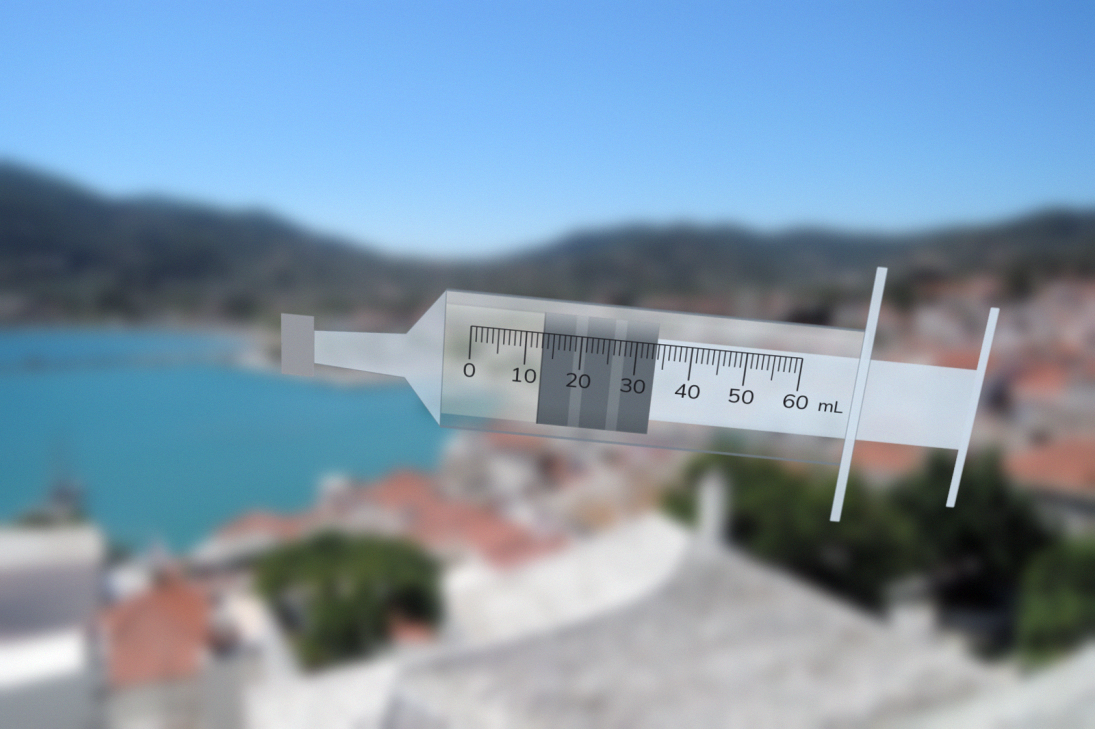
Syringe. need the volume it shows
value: 13 mL
